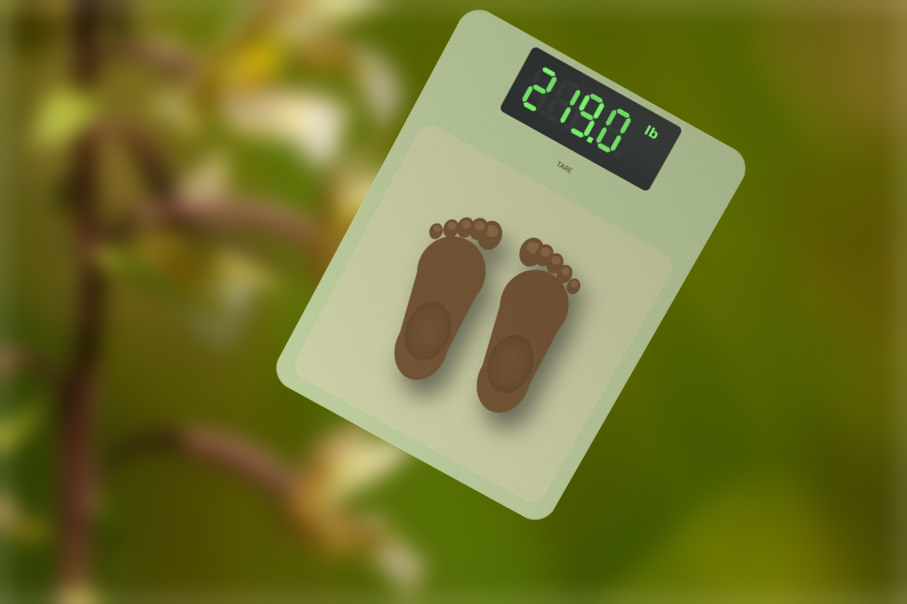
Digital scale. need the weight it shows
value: 219.0 lb
